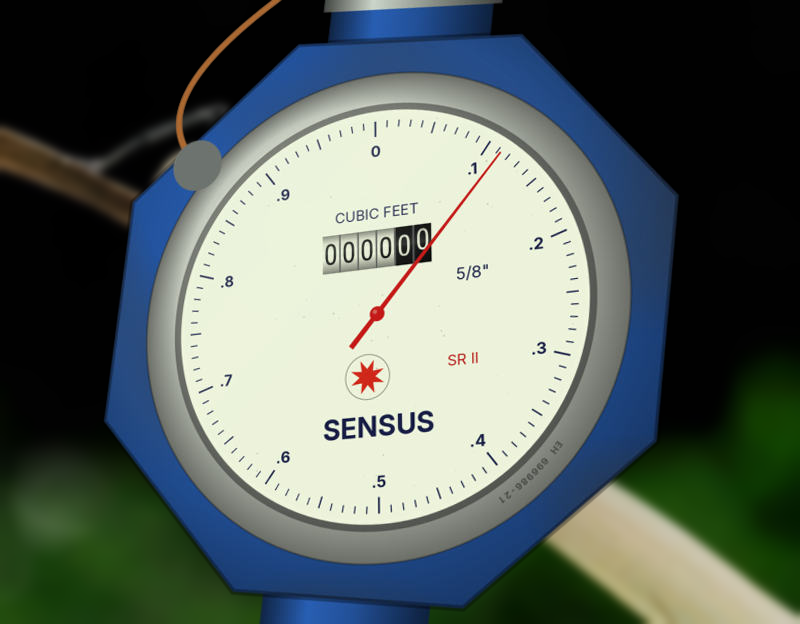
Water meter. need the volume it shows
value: 0.11 ft³
